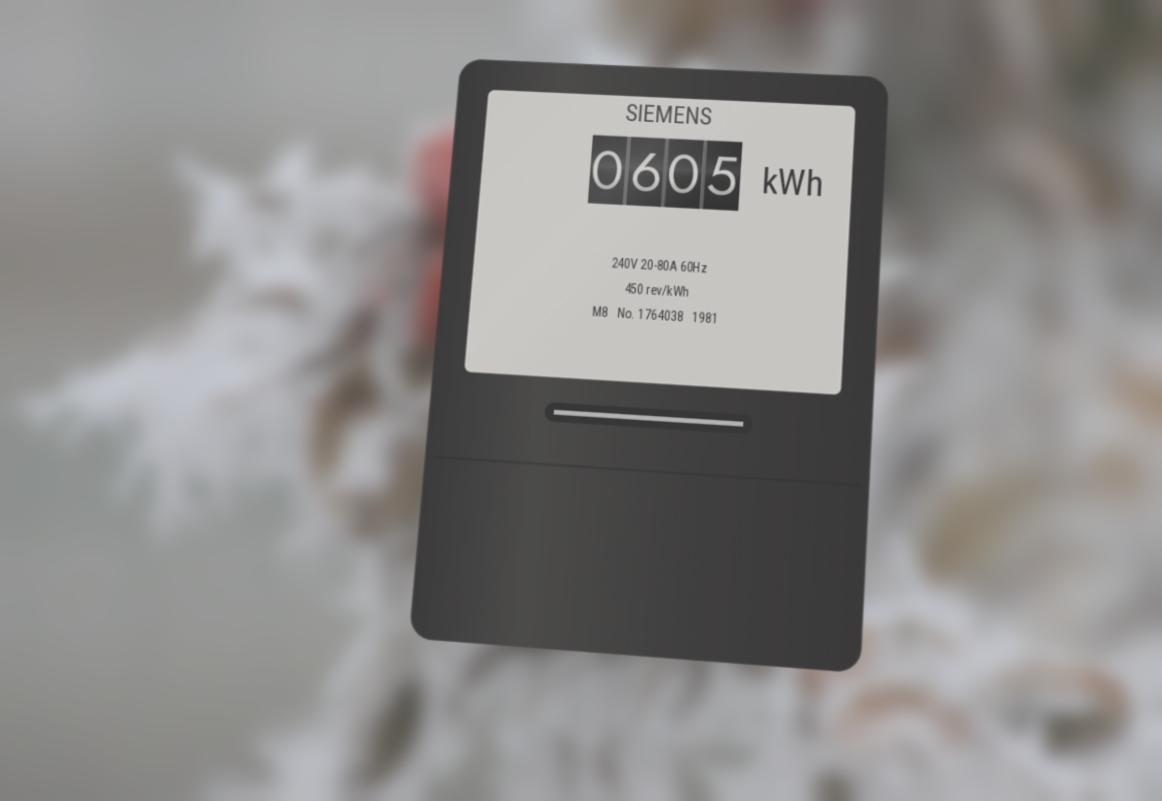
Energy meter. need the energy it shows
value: 605 kWh
